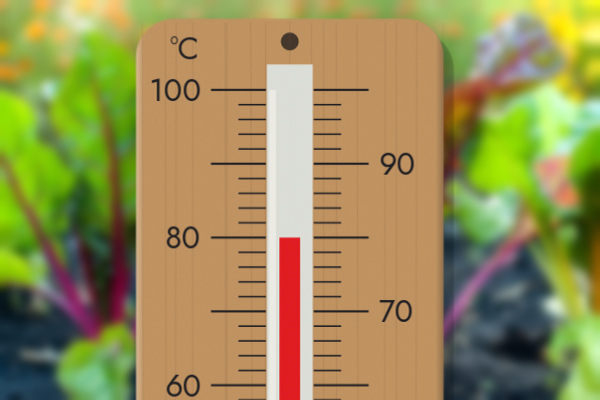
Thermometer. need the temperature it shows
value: 80 °C
